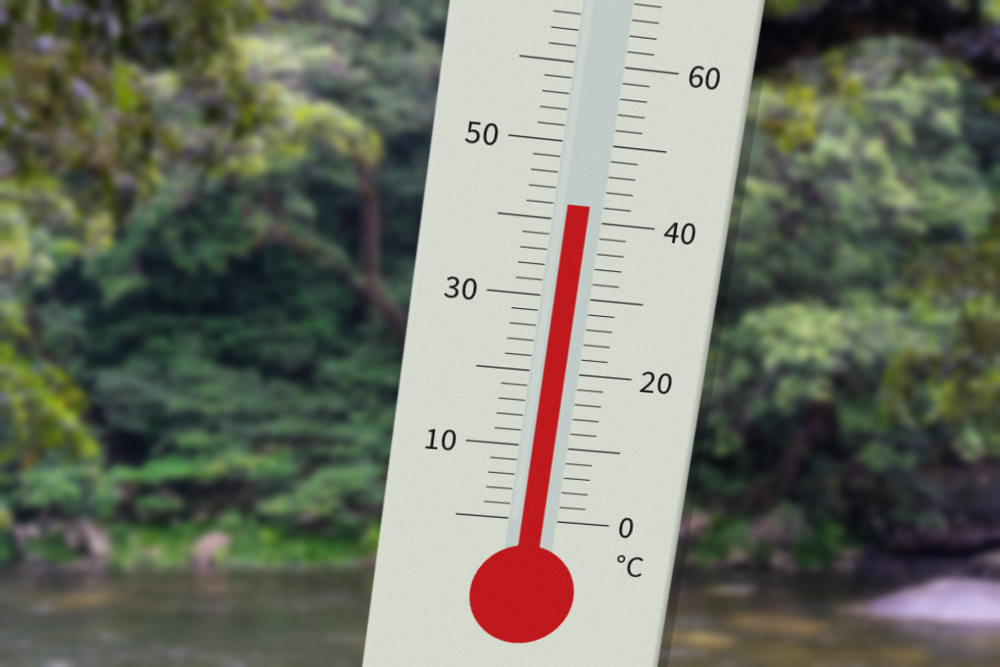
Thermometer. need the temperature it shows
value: 42 °C
